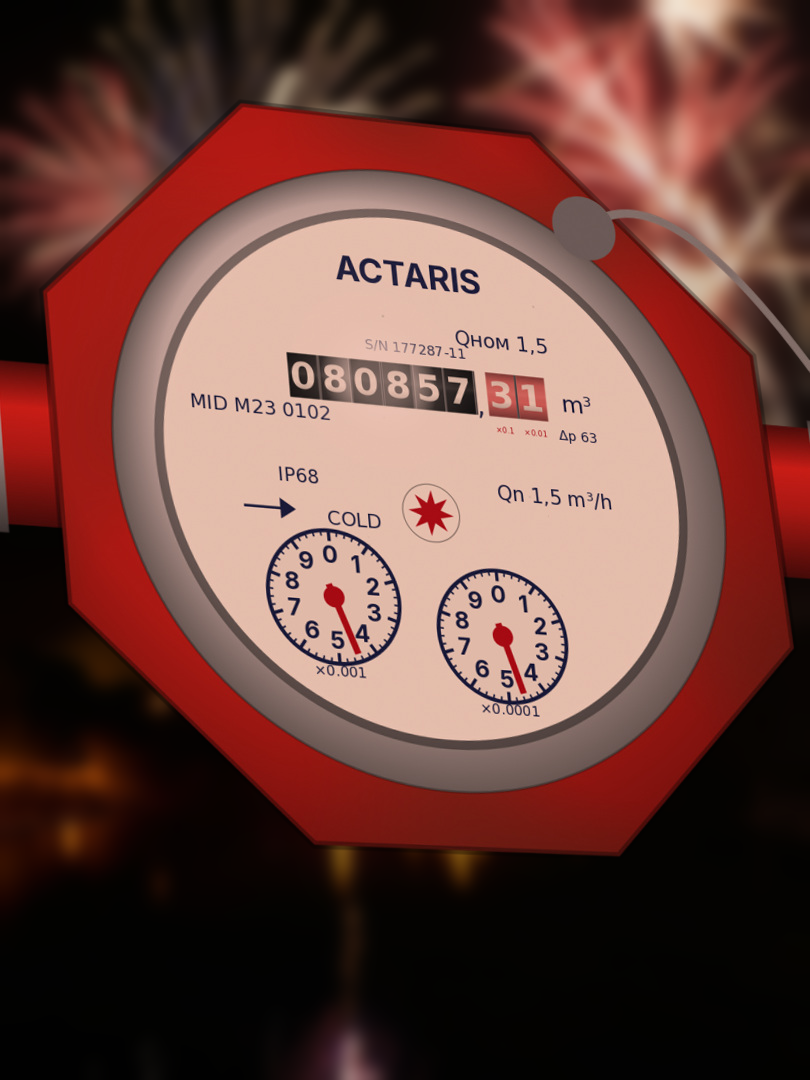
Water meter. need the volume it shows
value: 80857.3144 m³
